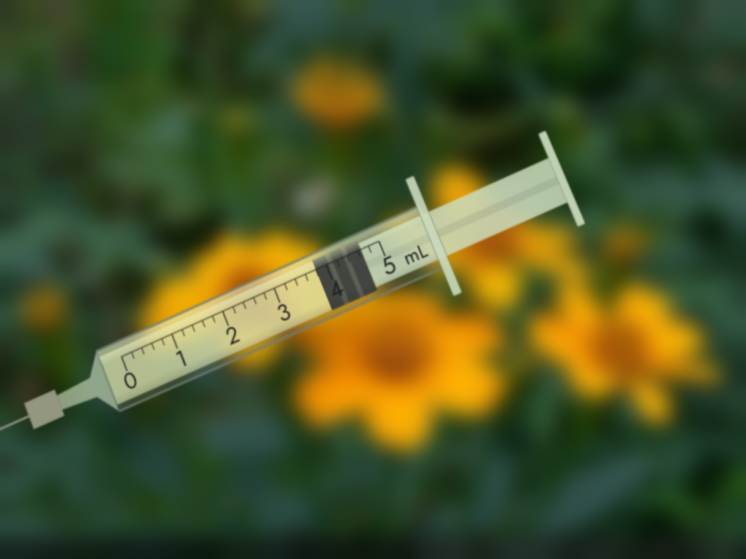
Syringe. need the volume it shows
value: 3.8 mL
